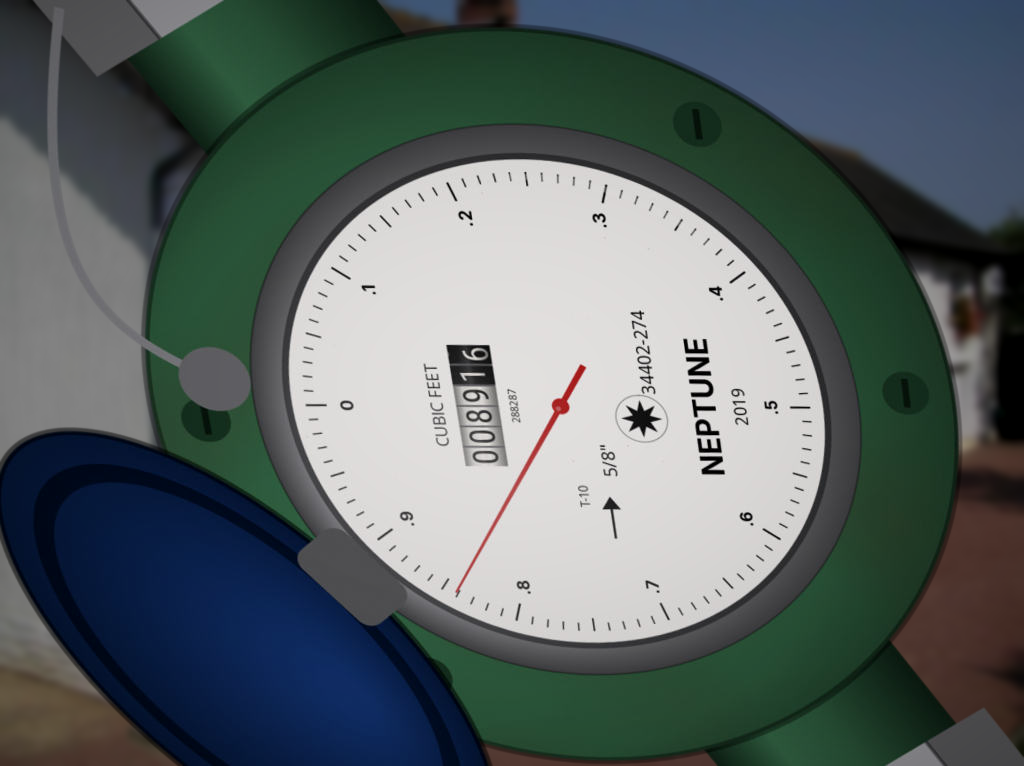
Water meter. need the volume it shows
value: 8915.84 ft³
